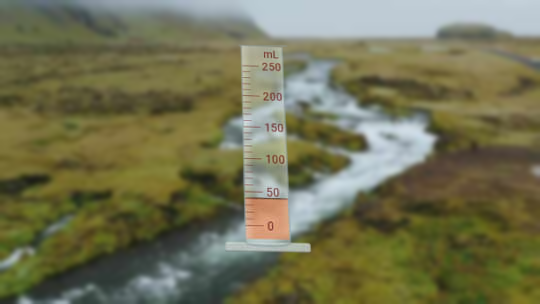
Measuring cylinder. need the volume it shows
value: 40 mL
